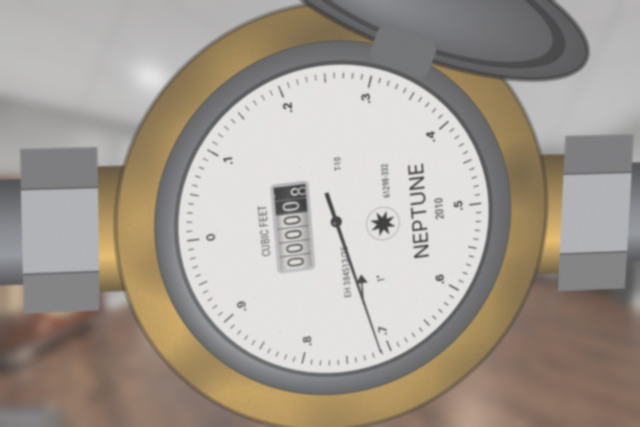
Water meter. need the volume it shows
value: 7.71 ft³
